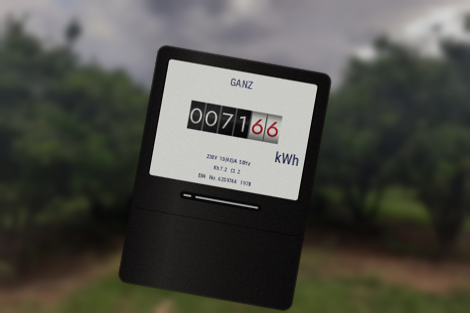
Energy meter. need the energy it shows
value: 71.66 kWh
